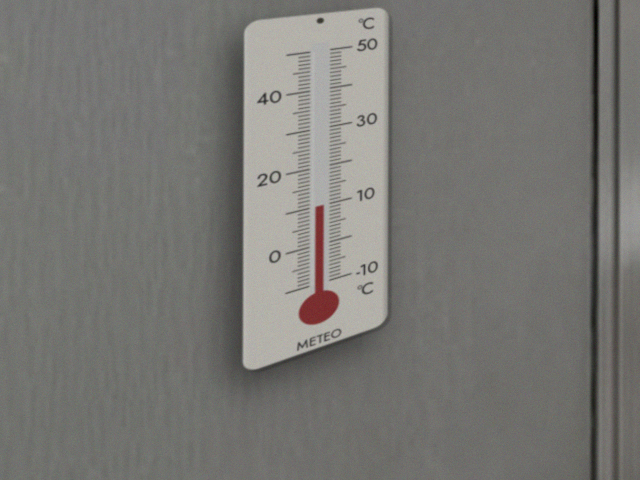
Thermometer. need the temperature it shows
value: 10 °C
